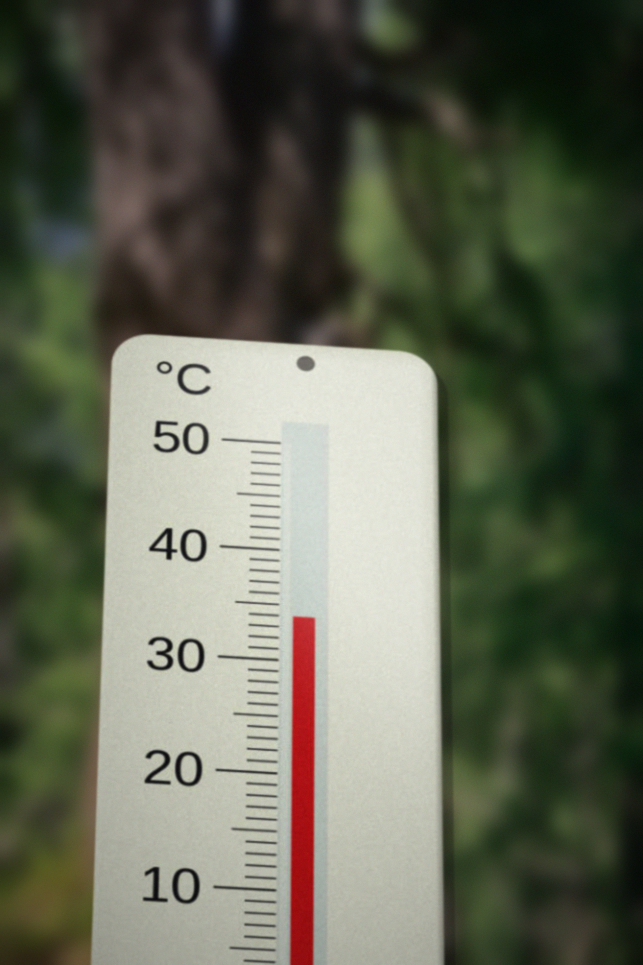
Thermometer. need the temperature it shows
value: 34 °C
